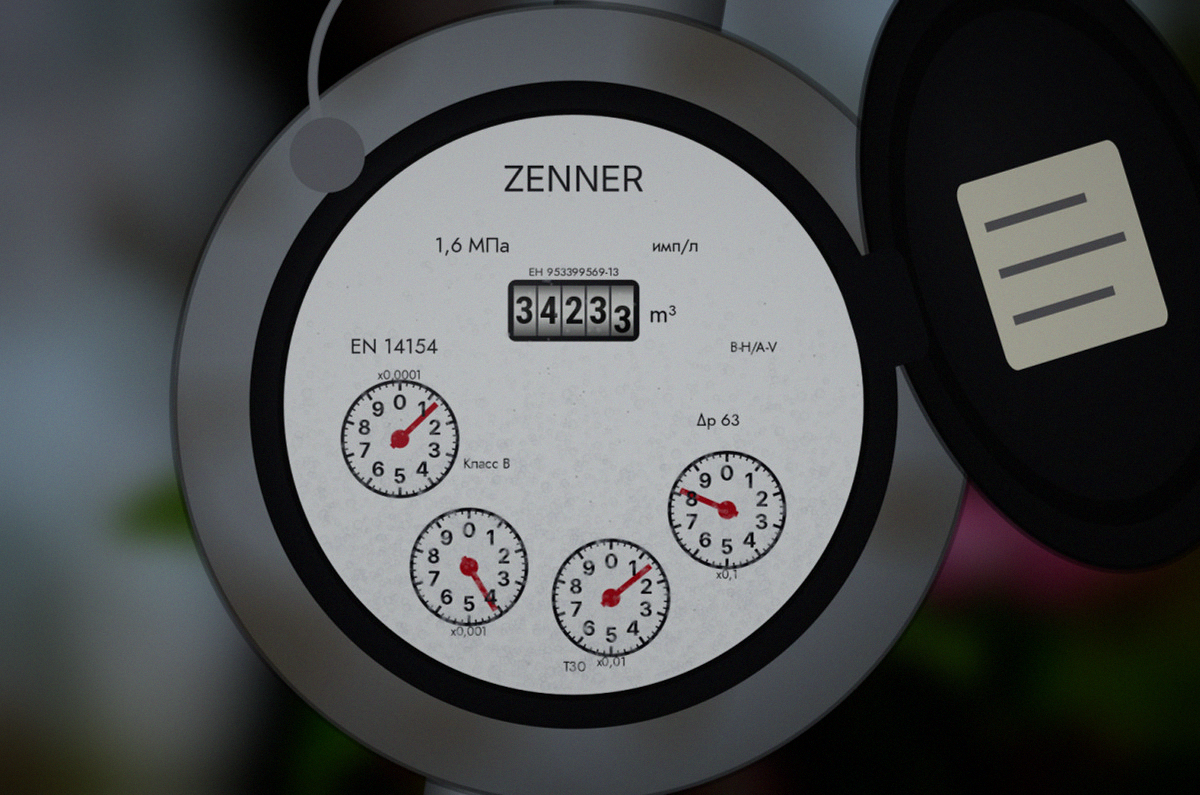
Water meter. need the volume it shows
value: 34232.8141 m³
